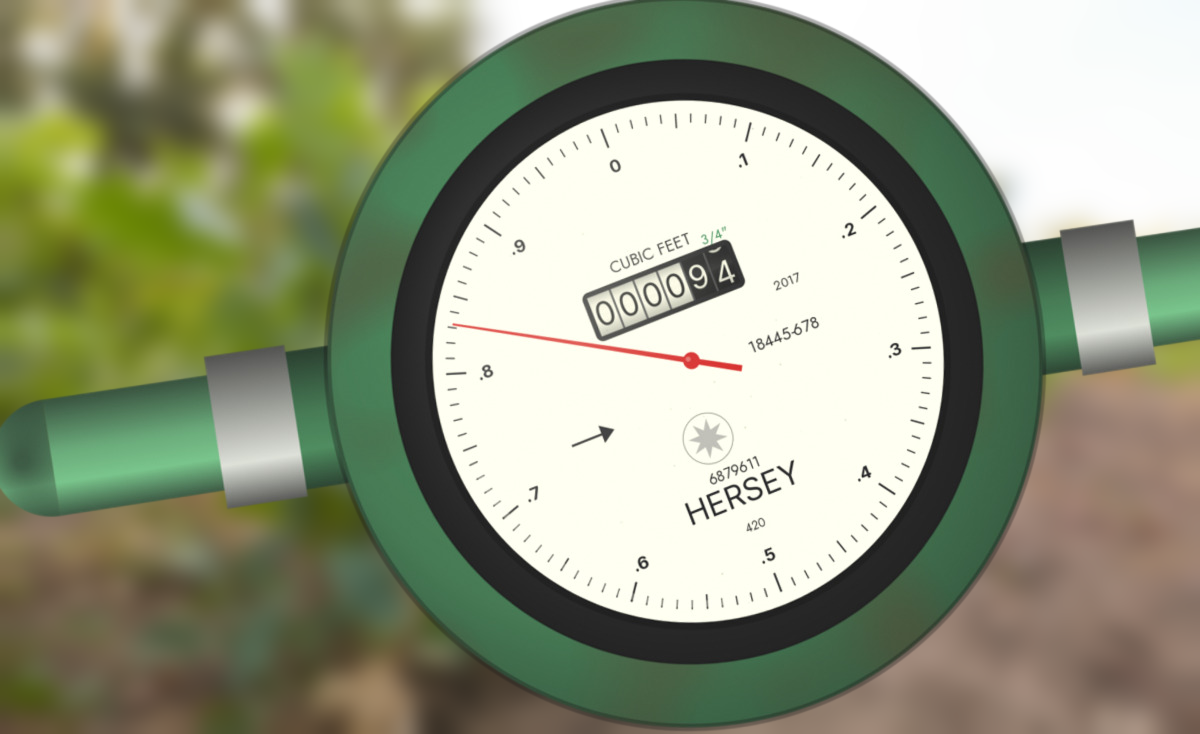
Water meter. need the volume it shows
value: 93.83 ft³
